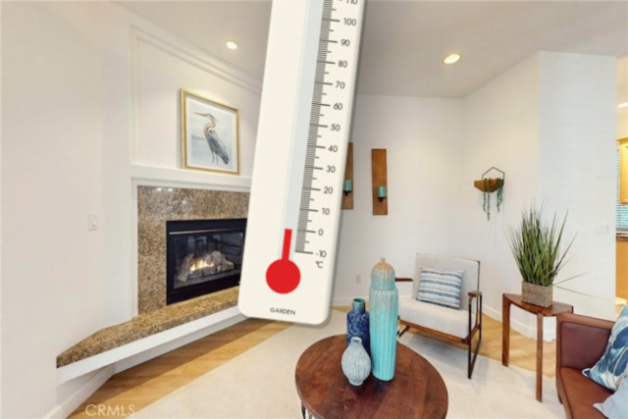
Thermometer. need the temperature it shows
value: 0 °C
